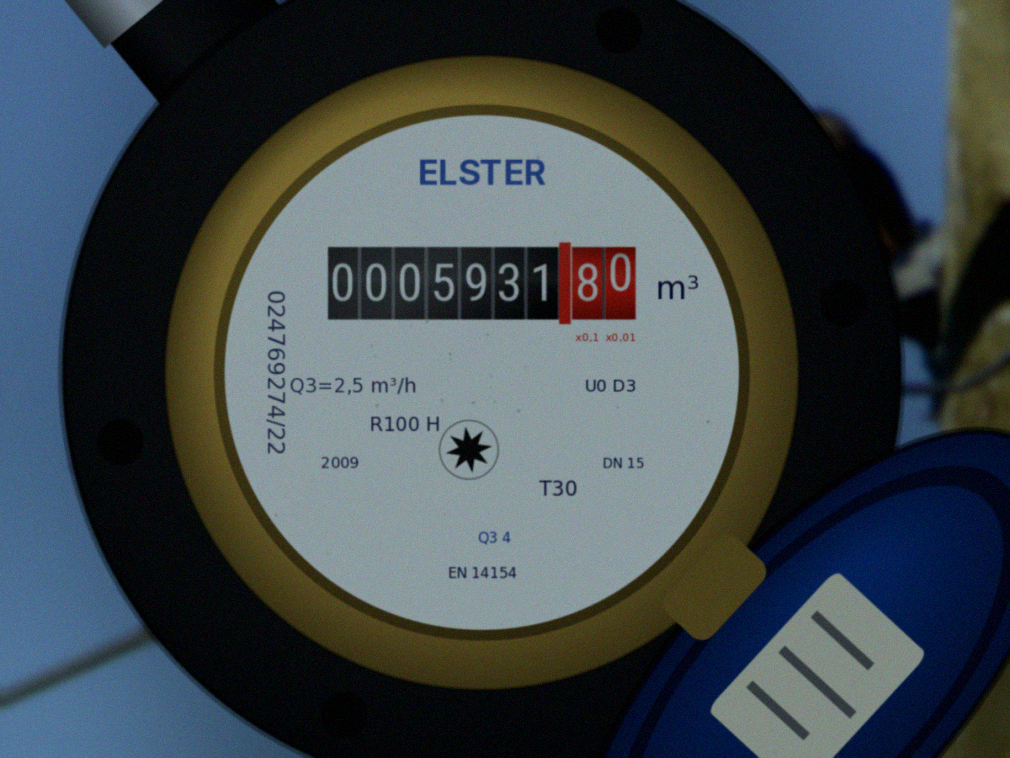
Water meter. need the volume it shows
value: 5931.80 m³
